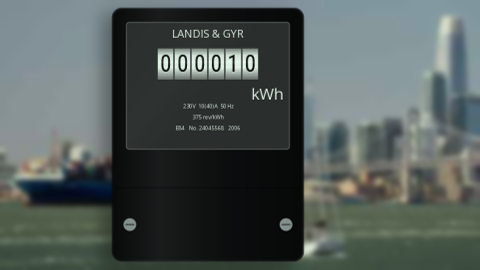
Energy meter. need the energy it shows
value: 10 kWh
